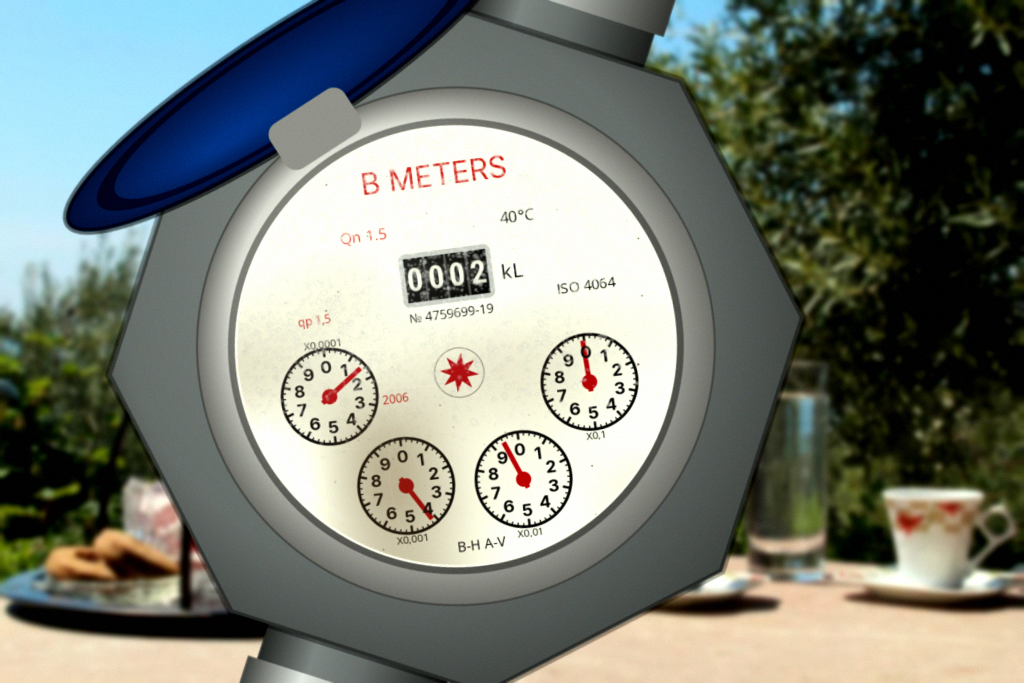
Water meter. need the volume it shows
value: 1.9941 kL
